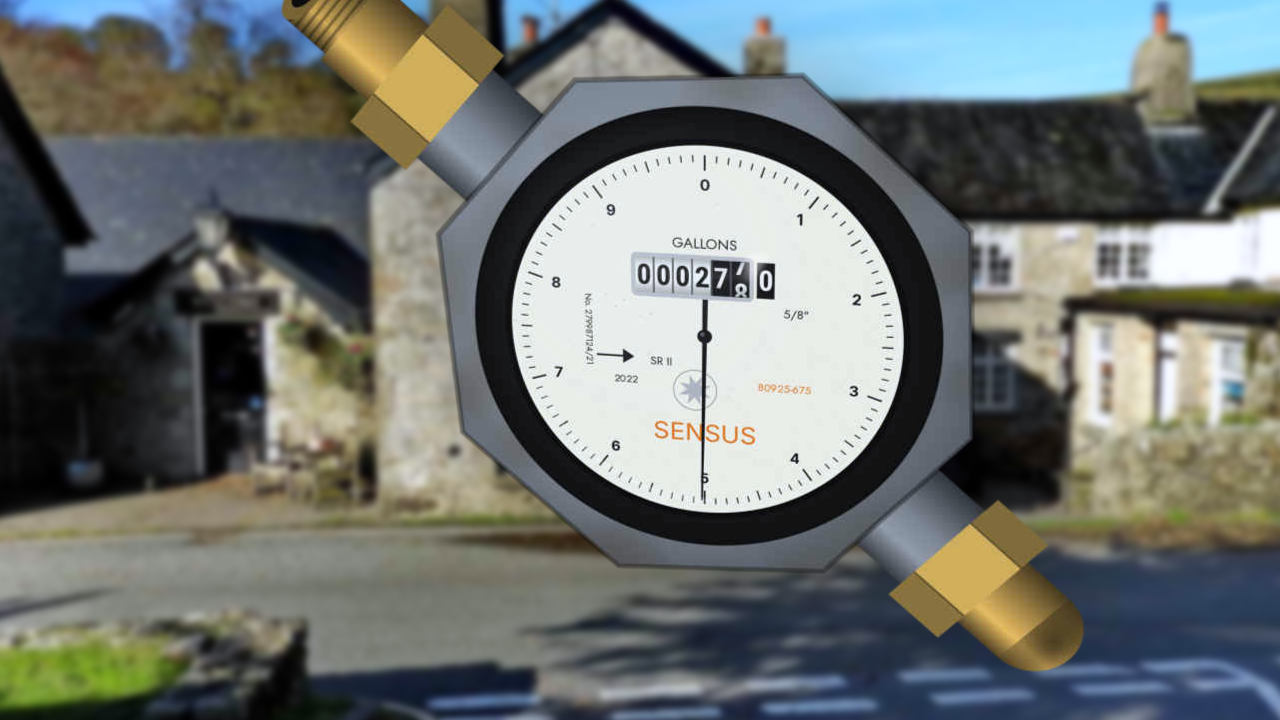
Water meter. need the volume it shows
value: 2775.0 gal
